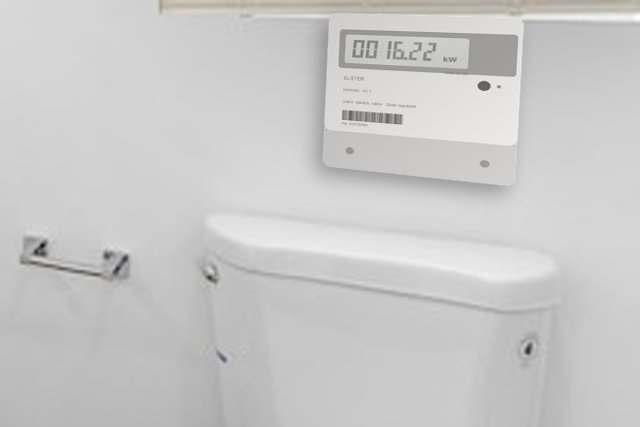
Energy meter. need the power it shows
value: 16.22 kW
